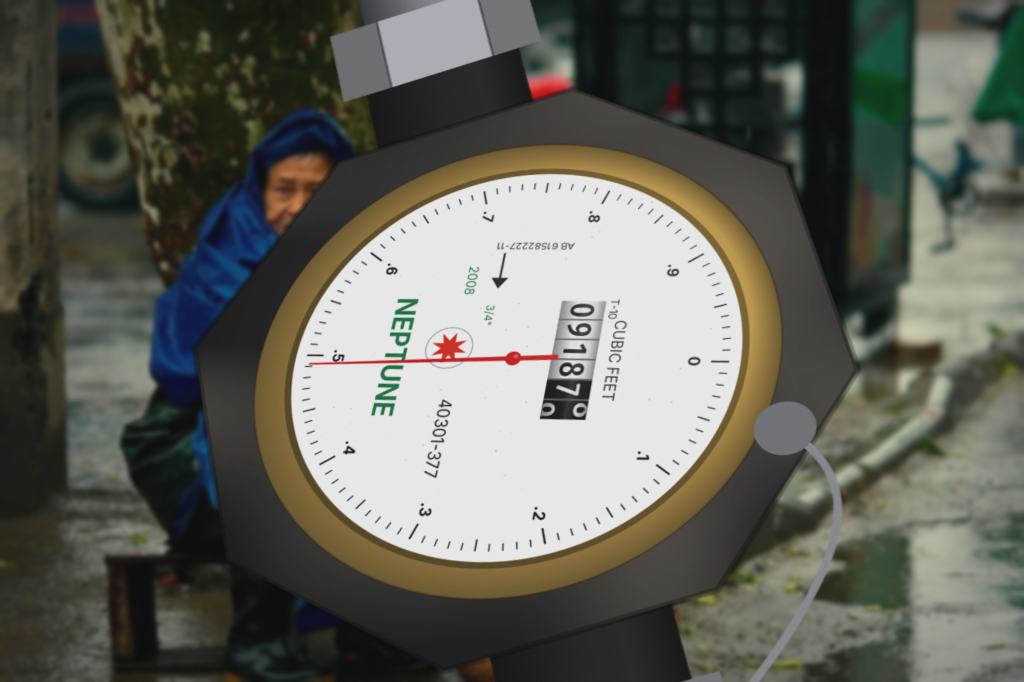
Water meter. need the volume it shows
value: 91878.49 ft³
